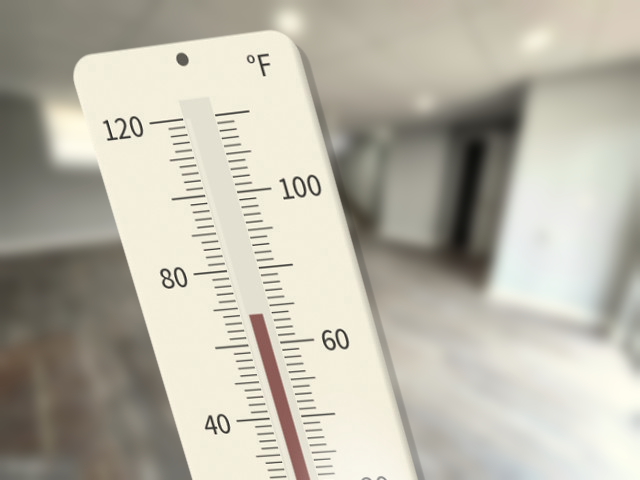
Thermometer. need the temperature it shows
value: 68 °F
